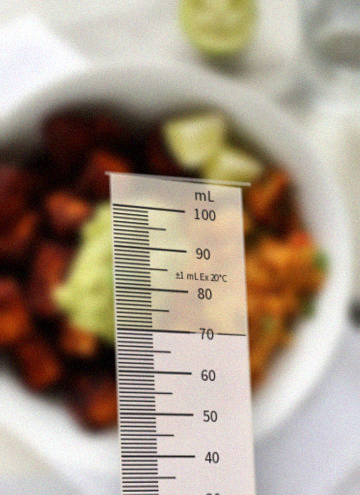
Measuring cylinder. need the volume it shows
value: 70 mL
